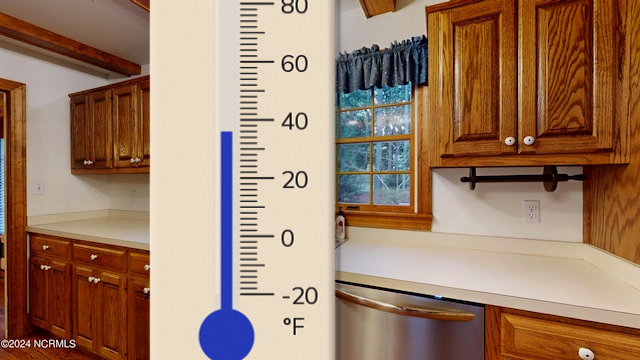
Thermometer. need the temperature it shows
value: 36 °F
